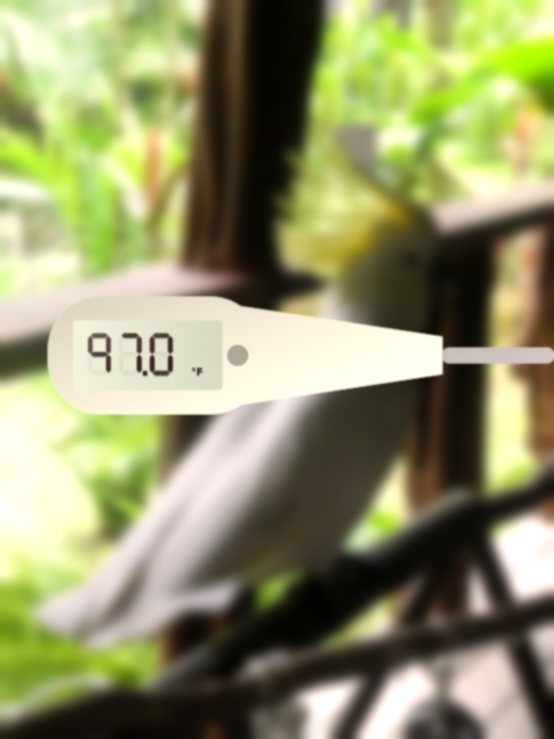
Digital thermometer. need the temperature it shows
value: 97.0 °F
